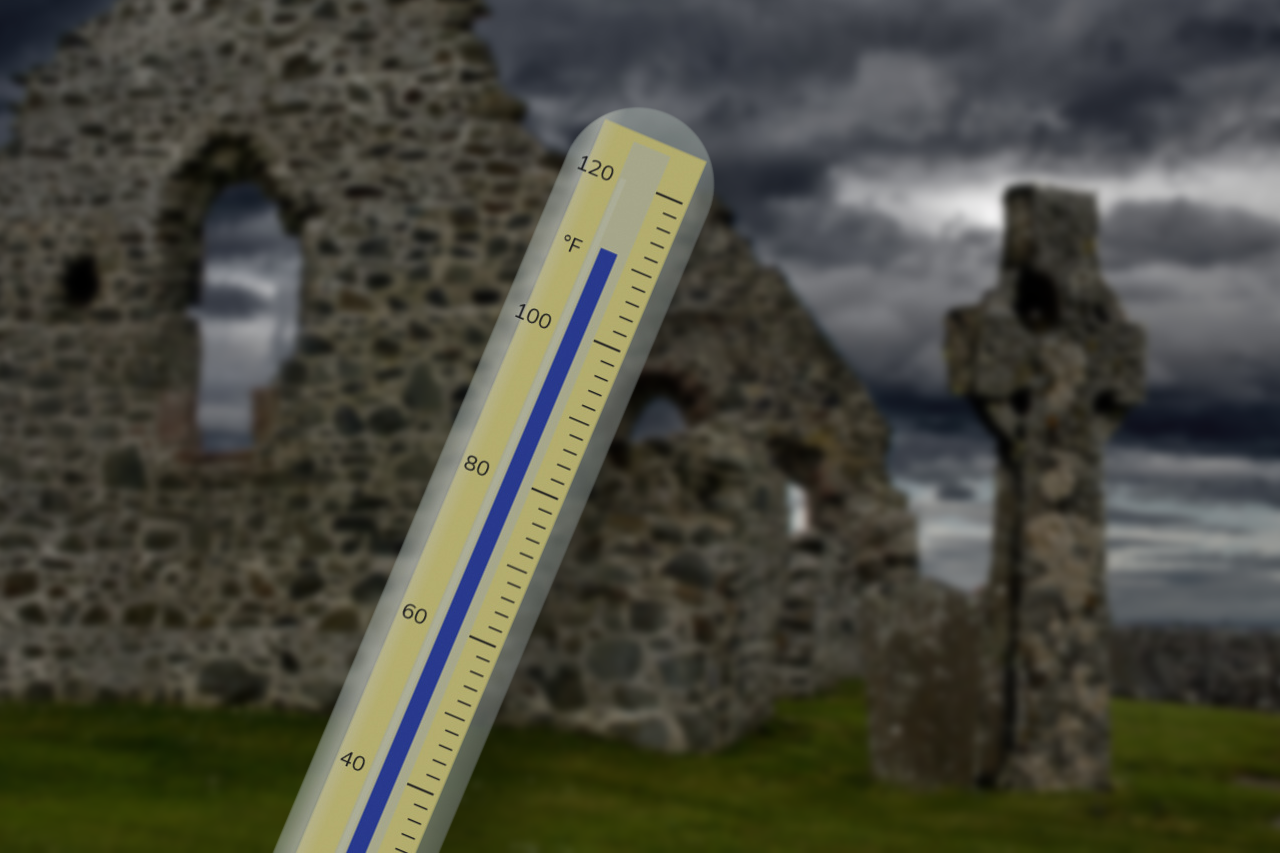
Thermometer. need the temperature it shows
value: 111 °F
